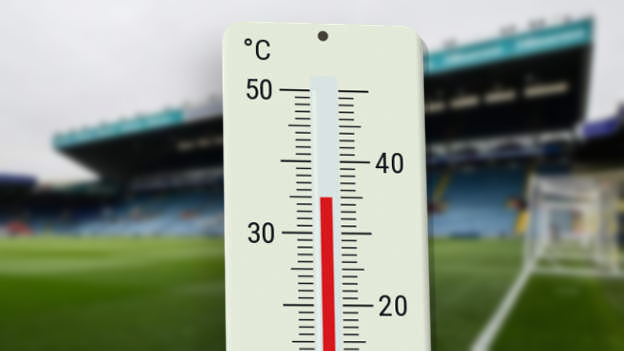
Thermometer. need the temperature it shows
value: 35 °C
